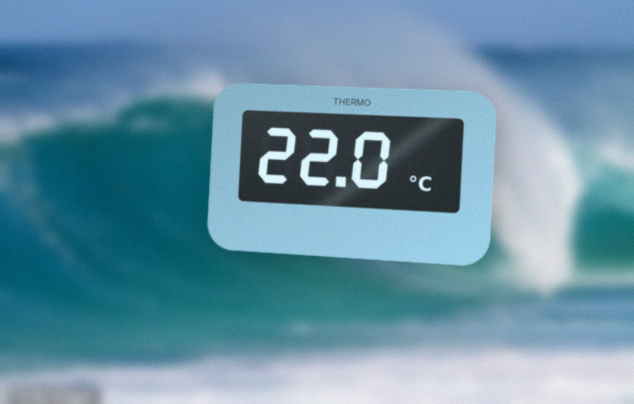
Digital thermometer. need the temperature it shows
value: 22.0 °C
